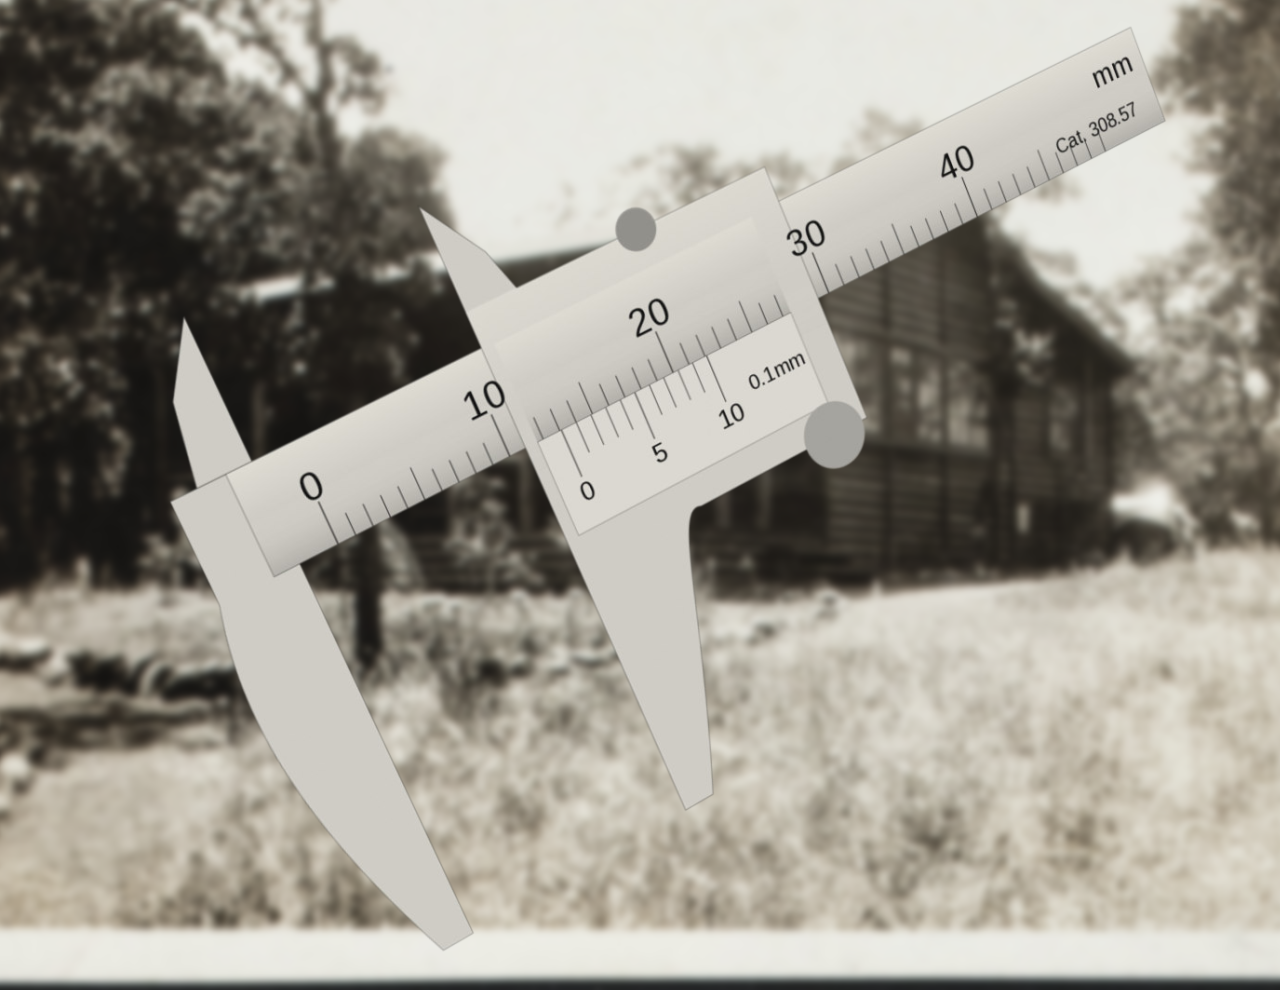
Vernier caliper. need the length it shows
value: 13.1 mm
